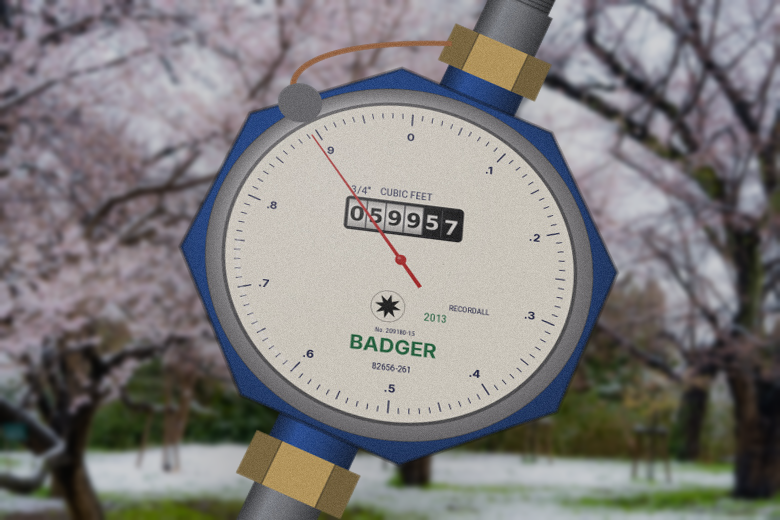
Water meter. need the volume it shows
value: 59956.89 ft³
